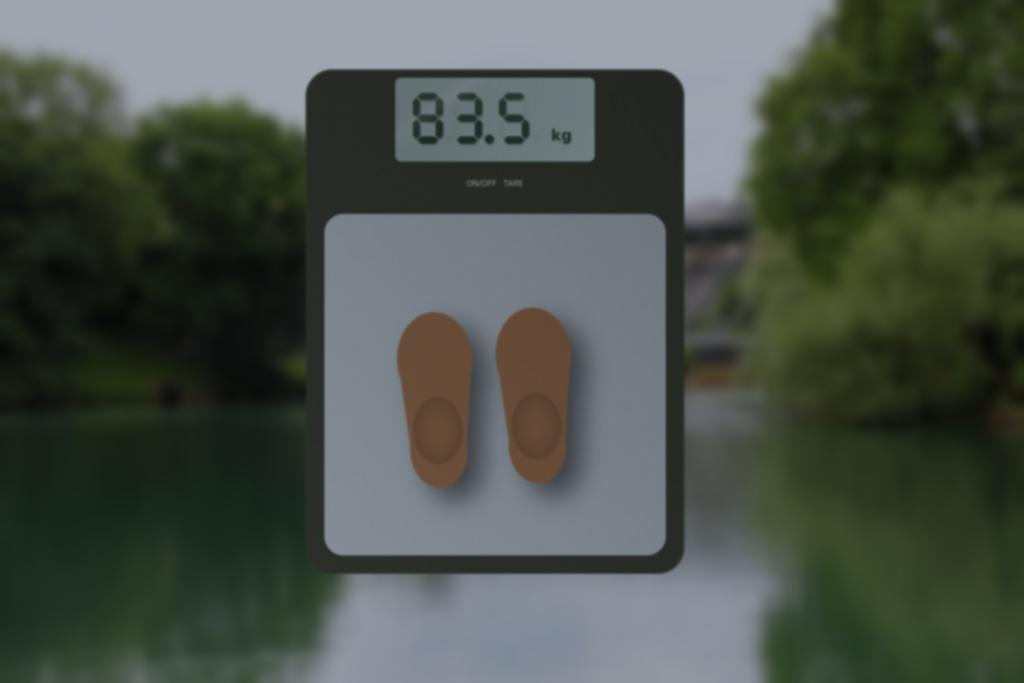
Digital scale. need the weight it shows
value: 83.5 kg
